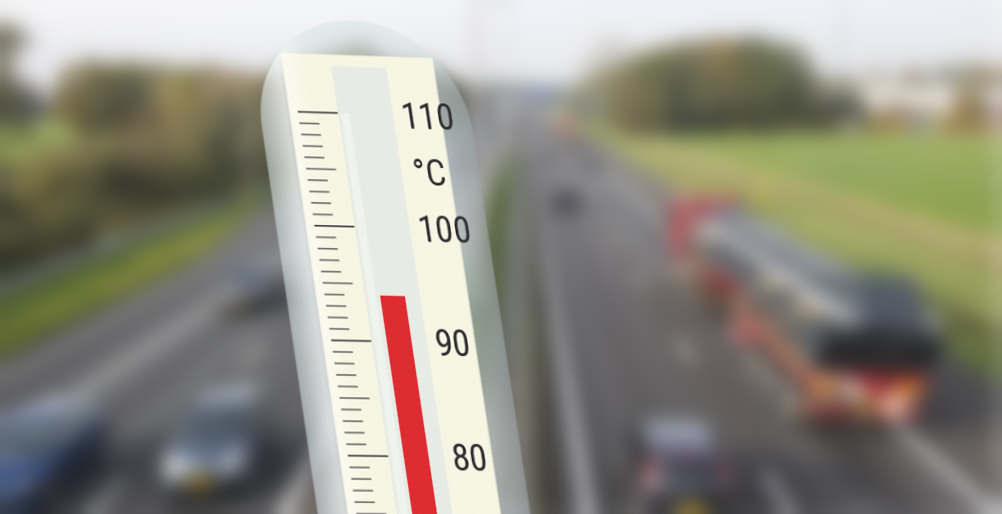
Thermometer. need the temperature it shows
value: 94 °C
